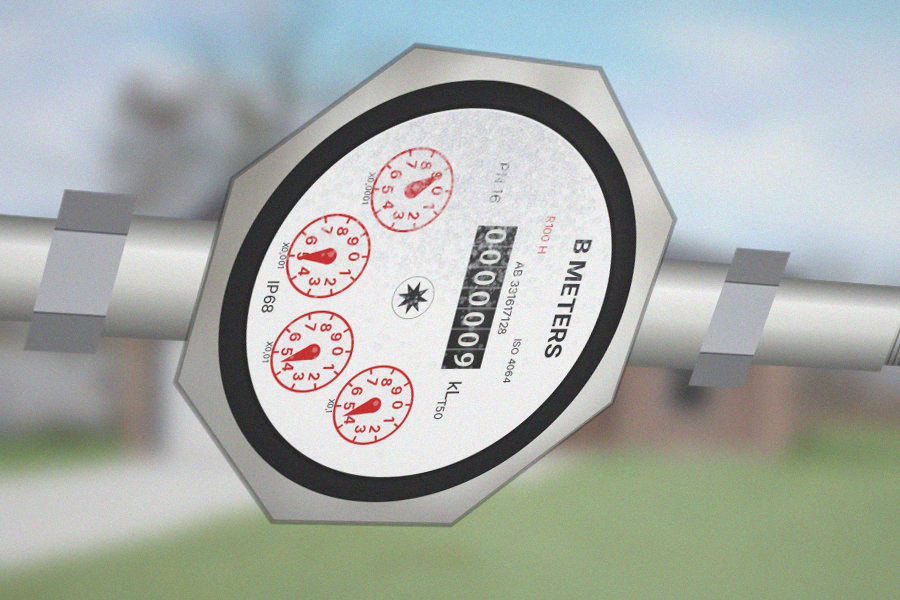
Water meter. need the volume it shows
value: 9.4449 kL
